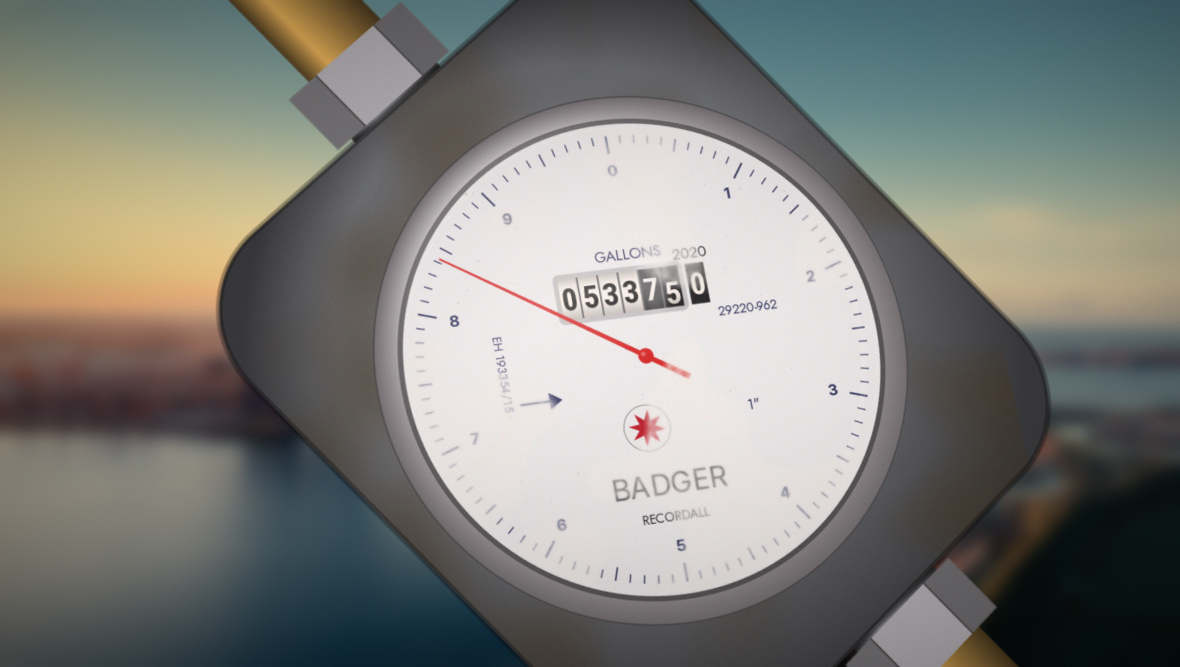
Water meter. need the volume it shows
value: 533748.4 gal
